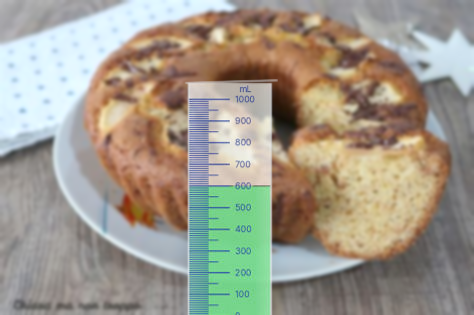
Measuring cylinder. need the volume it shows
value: 600 mL
